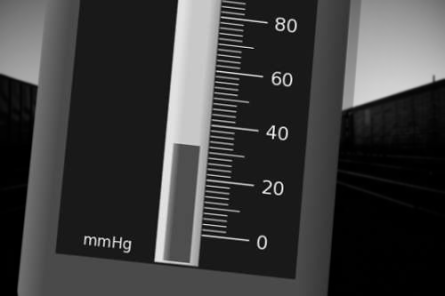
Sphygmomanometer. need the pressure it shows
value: 32 mmHg
